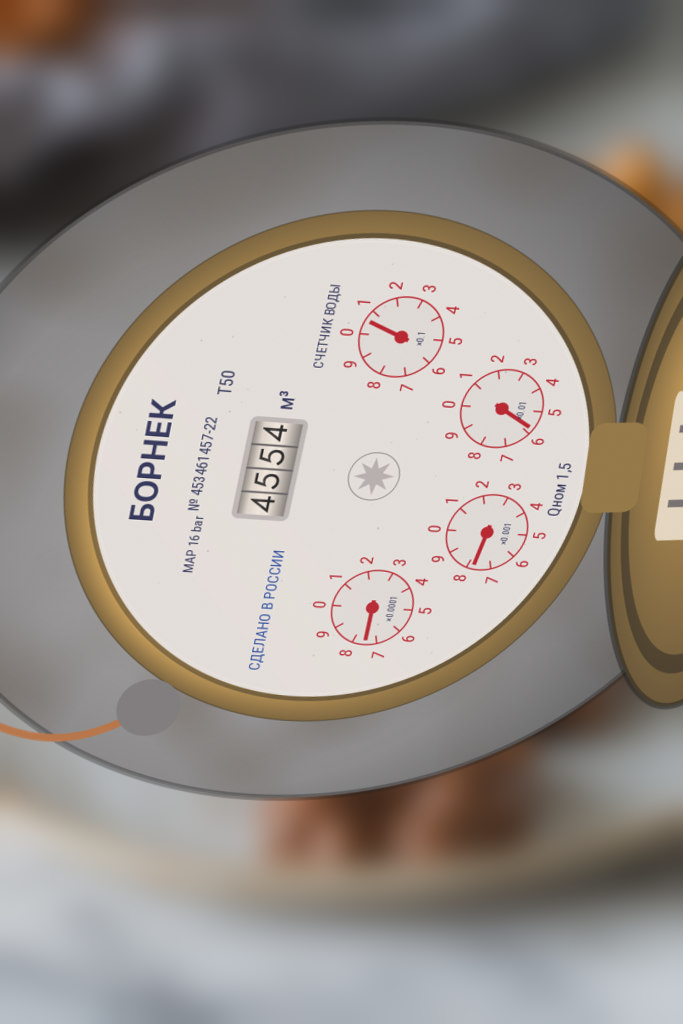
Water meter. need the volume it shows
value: 4554.0577 m³
